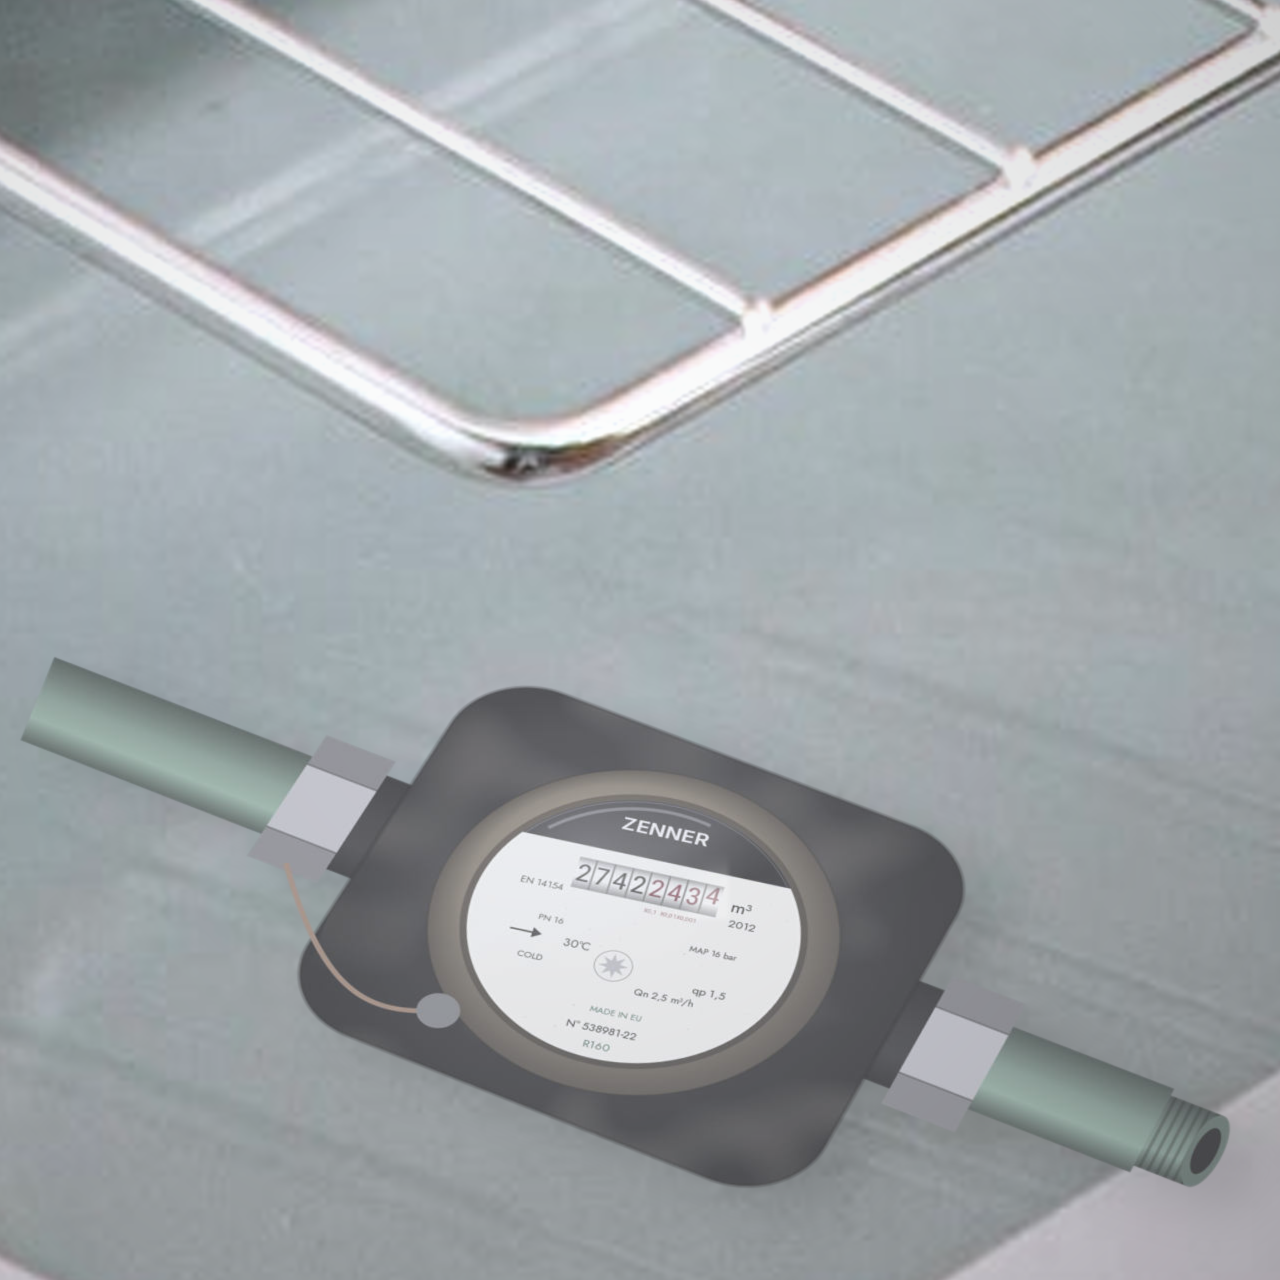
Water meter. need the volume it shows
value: 2742.2434 m³
